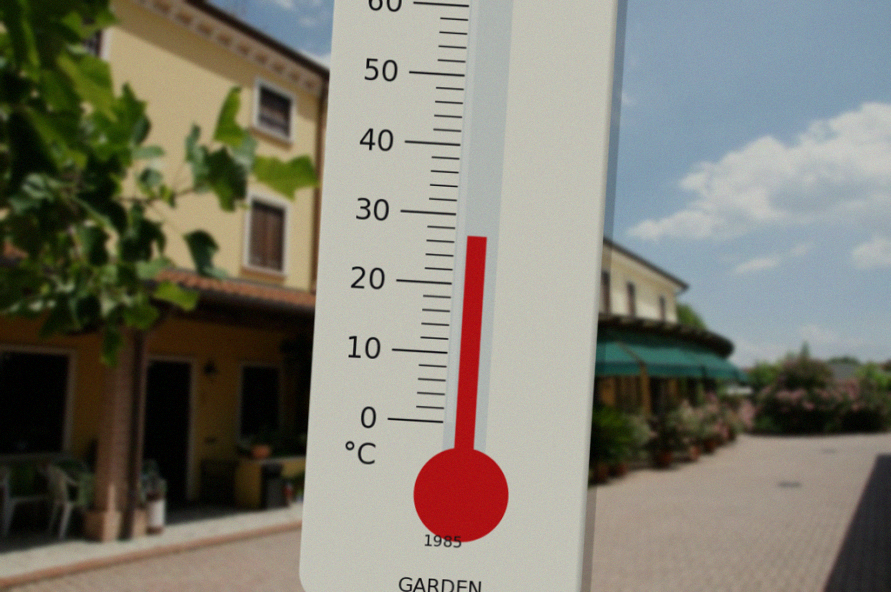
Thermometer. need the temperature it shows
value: 27 °C
